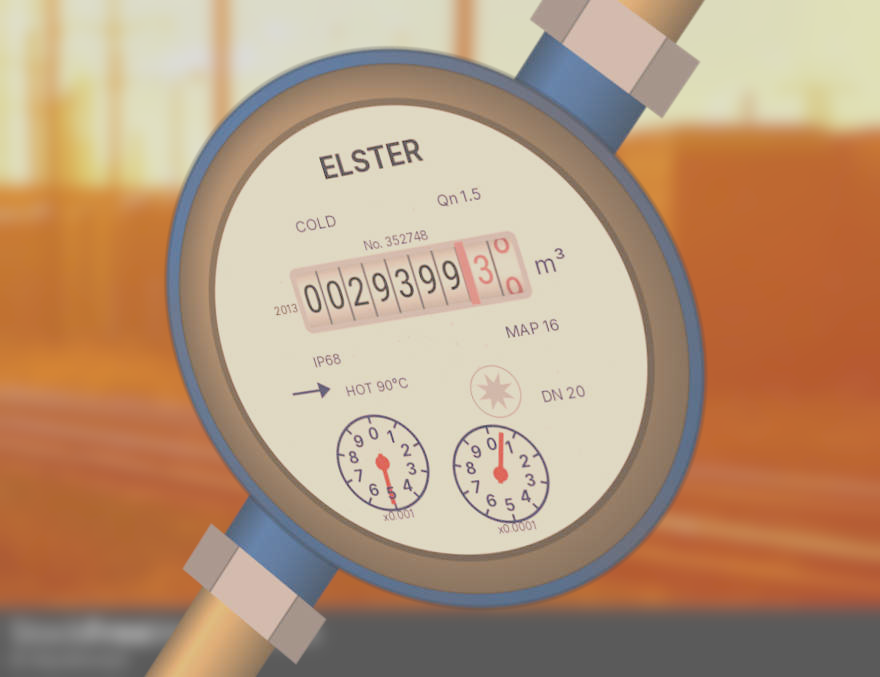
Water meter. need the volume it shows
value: 29399.3850 m³
